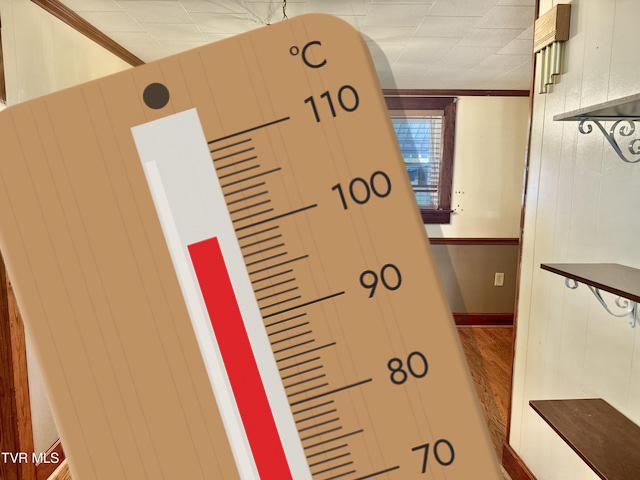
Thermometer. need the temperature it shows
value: 100 °C
